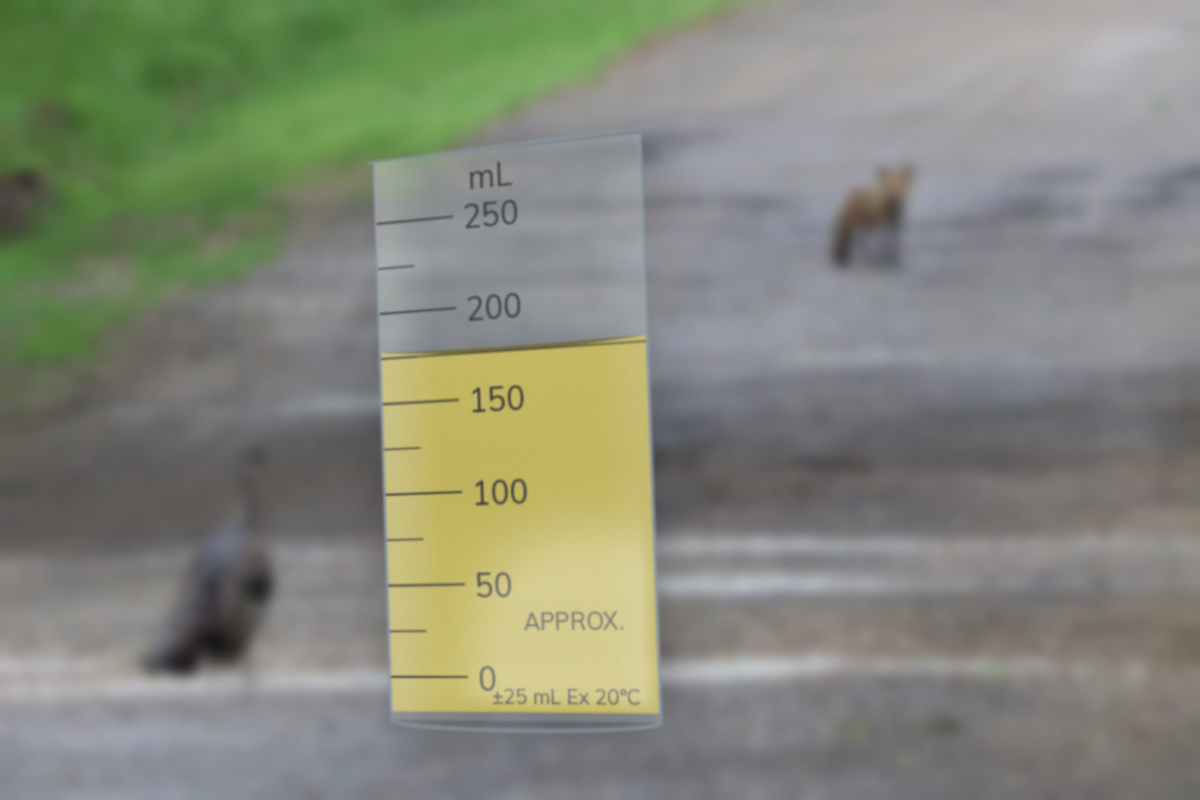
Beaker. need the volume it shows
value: 175 mL
